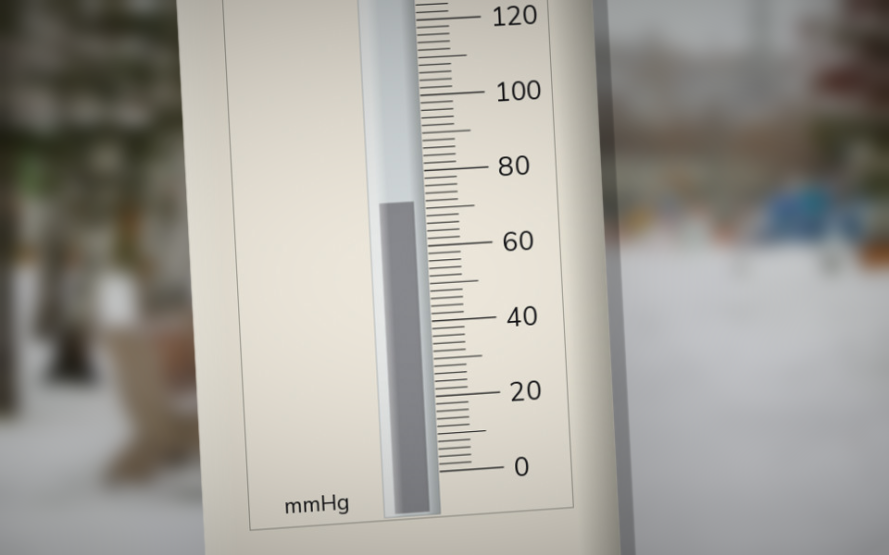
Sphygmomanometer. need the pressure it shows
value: 72 mmHg
